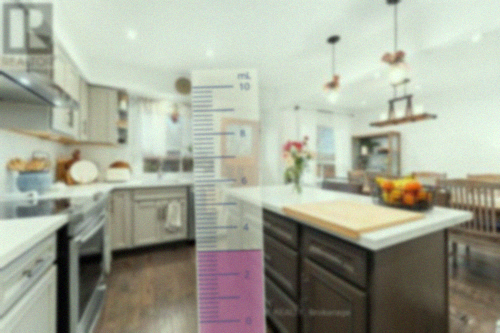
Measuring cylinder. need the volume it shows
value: 3 mL
